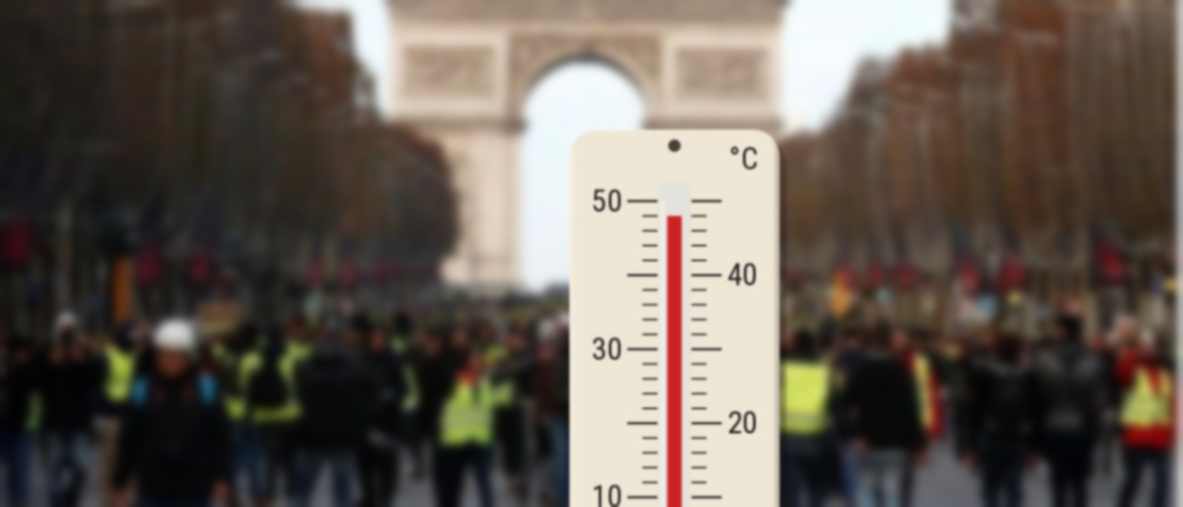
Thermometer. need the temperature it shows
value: 48 °C
